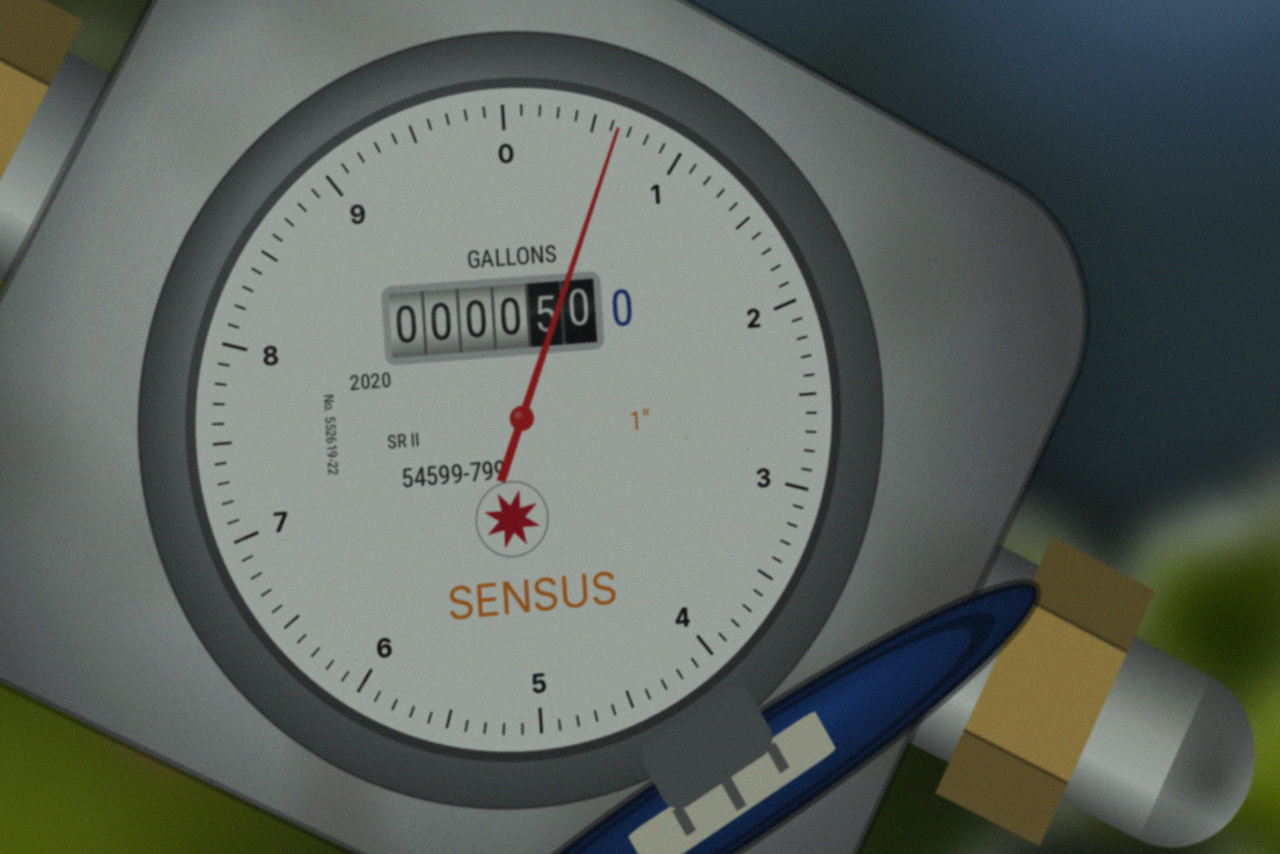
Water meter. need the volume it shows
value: 500.6 gal
